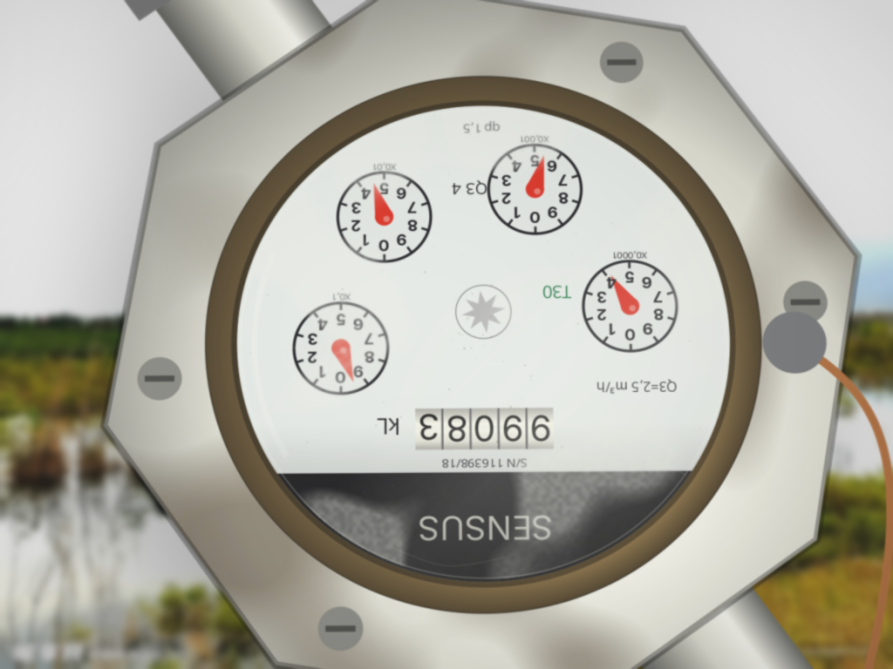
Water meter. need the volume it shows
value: 99082.9454 kL
